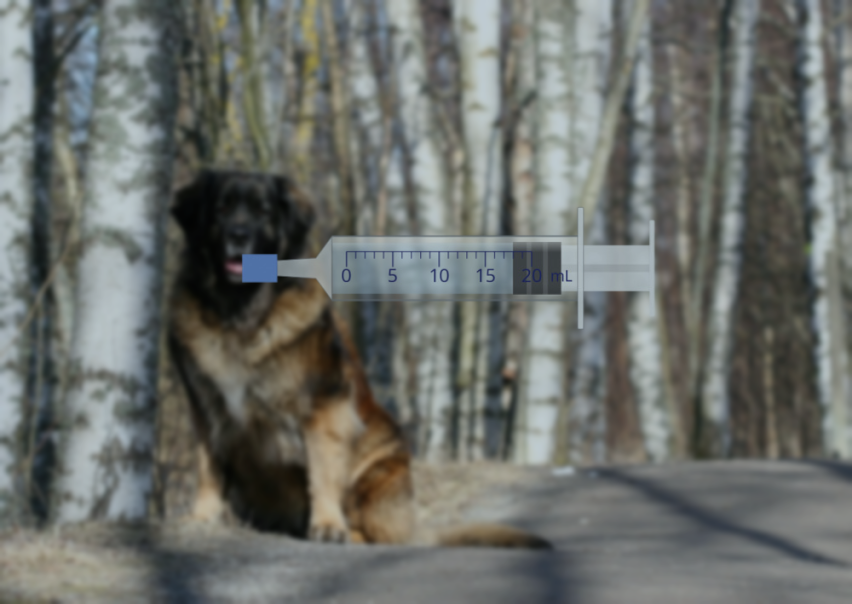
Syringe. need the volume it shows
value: 18 mL
